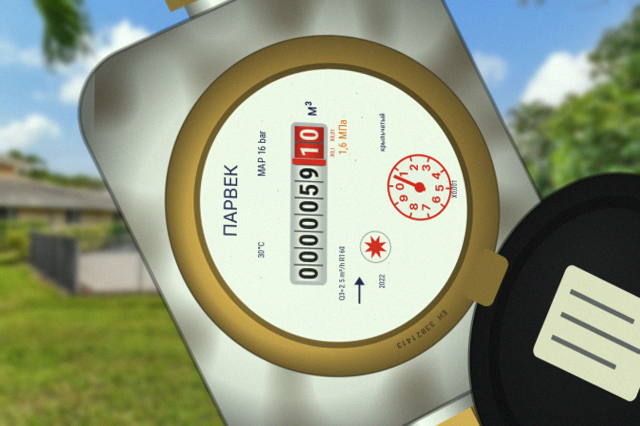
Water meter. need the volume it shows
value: 59.100 m³
